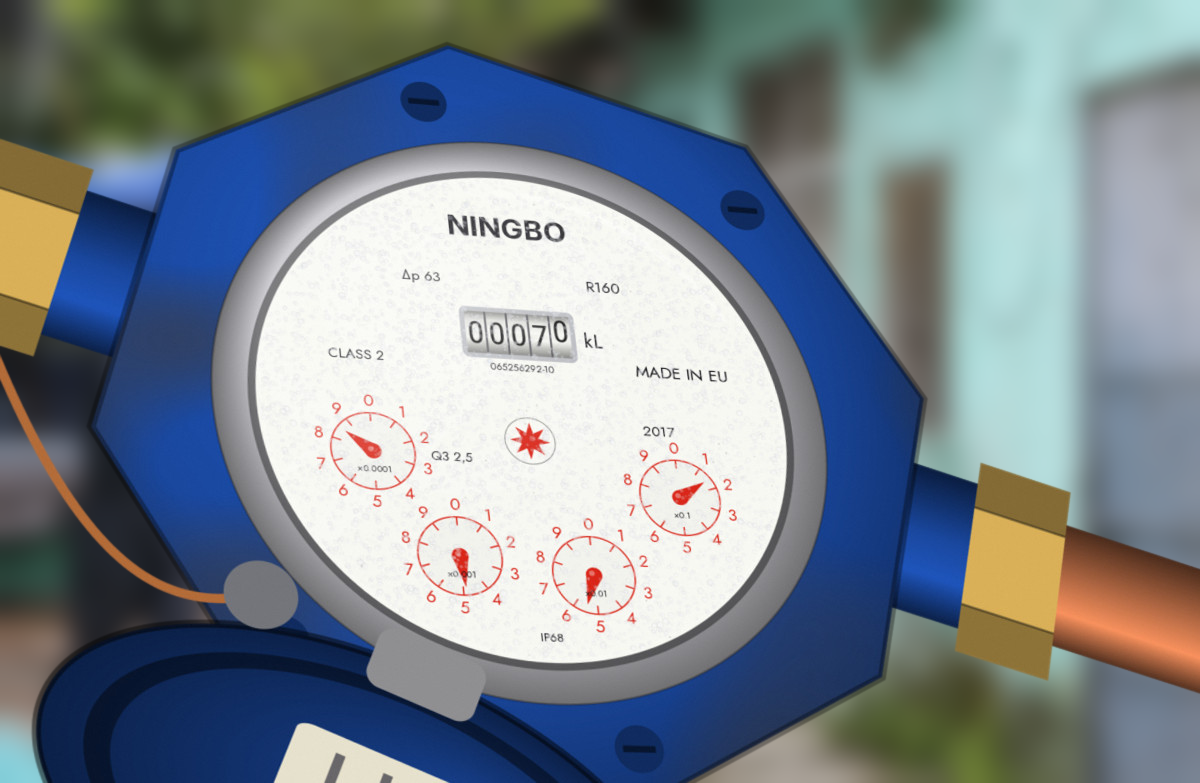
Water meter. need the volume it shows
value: 70.1548 kL
